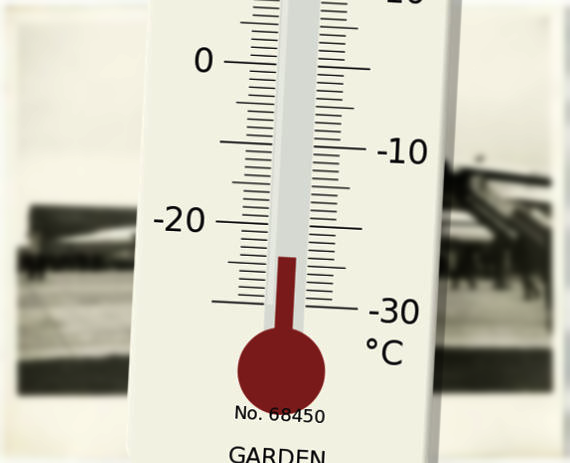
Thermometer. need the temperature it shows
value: -24 °C
